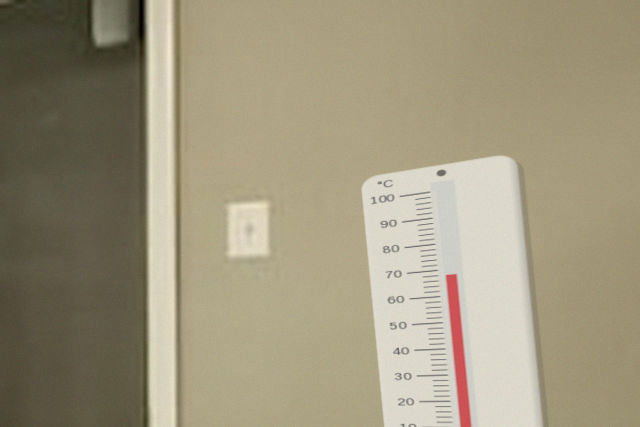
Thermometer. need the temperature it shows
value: 68 °C
